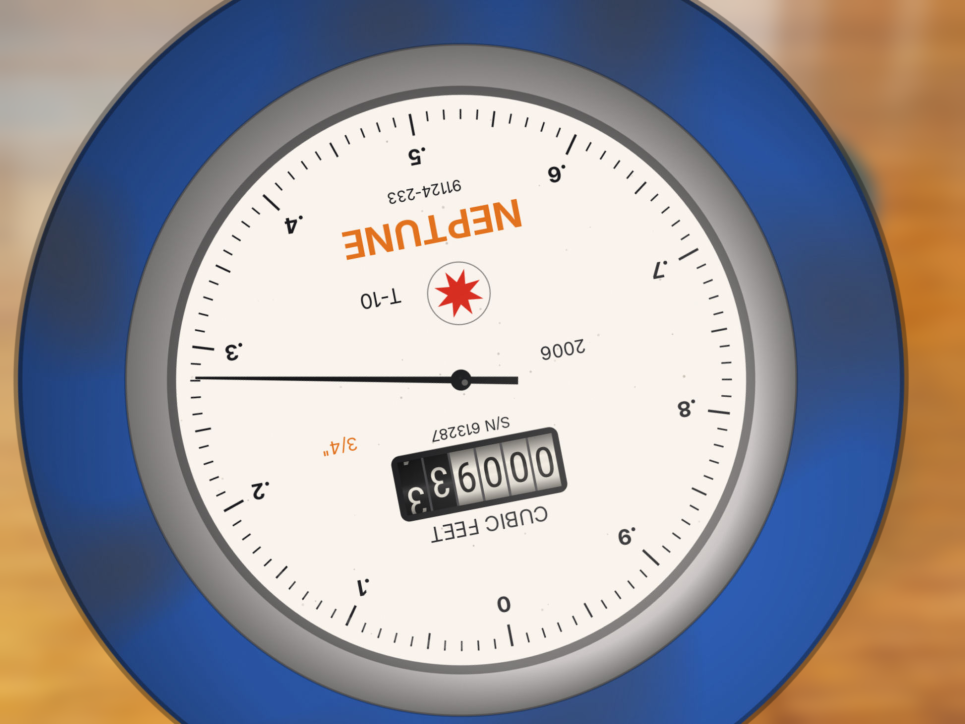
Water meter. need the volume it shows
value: 933.28 ft³
